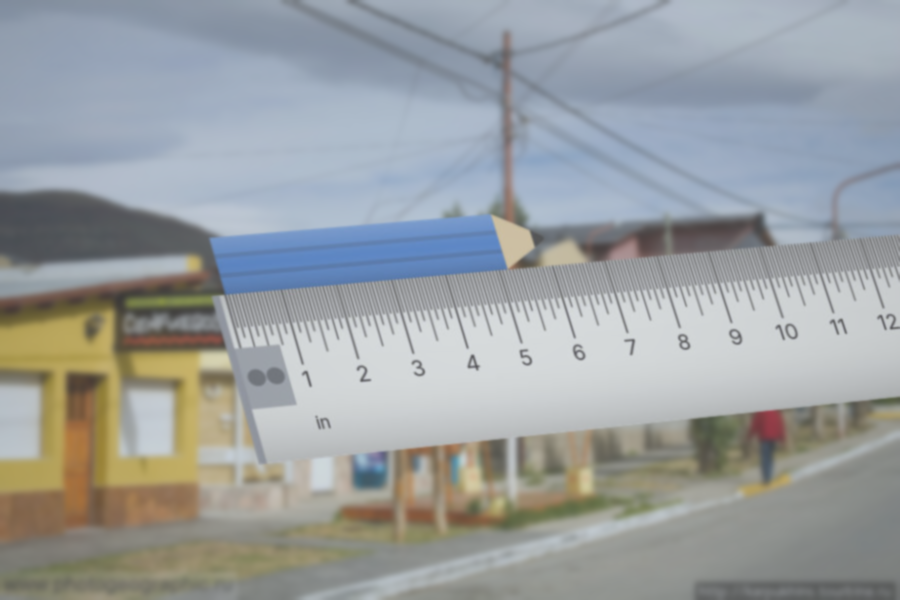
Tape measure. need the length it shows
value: 6 in
